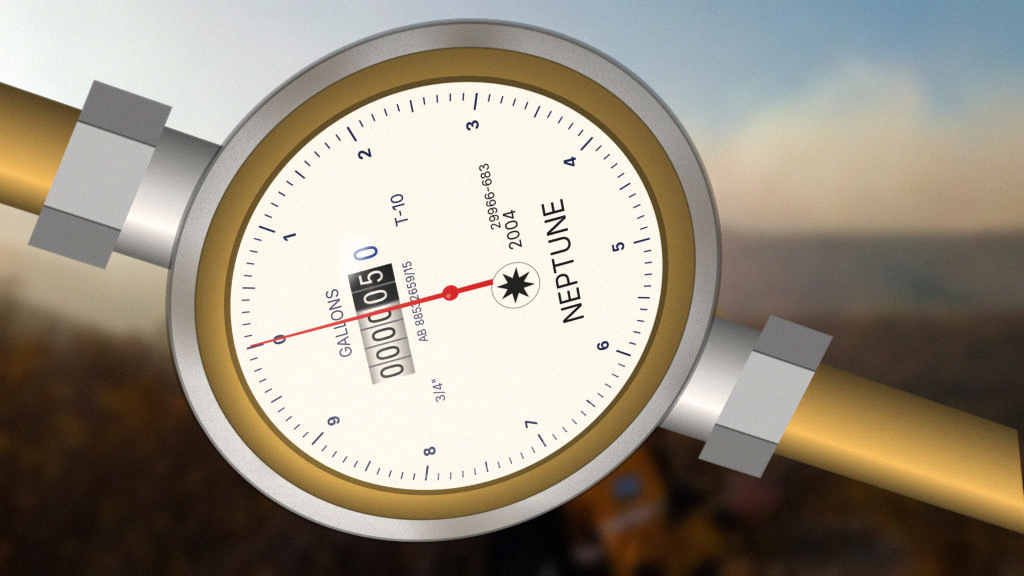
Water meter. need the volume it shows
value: 50.0 gal
